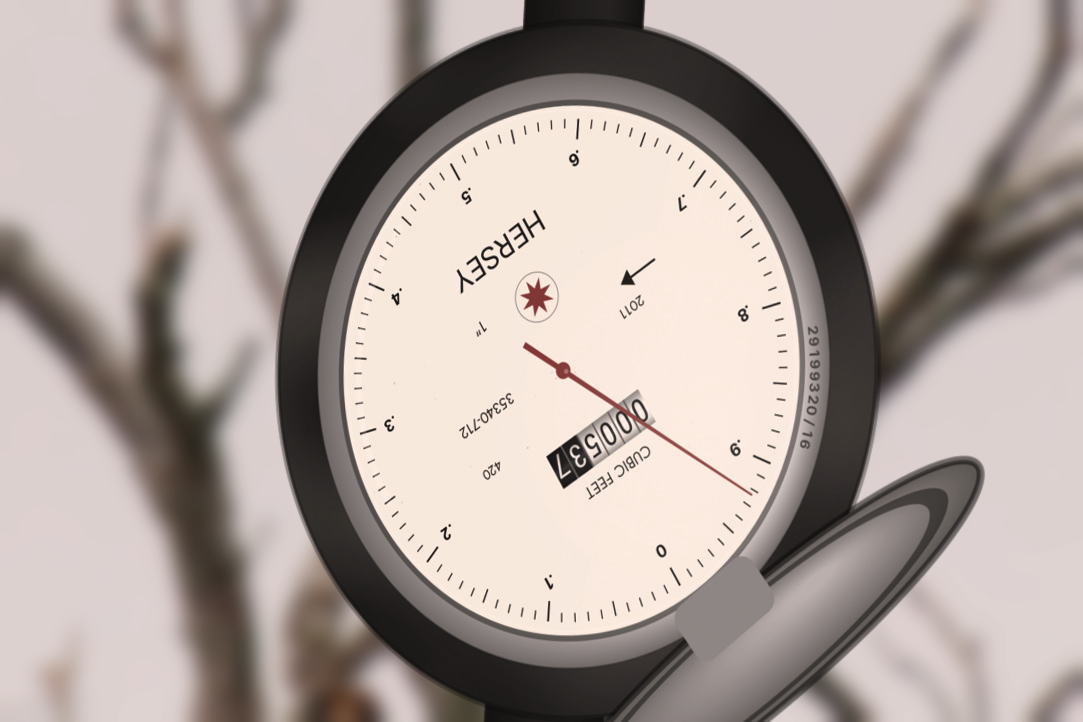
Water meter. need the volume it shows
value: 536.92 ft³
